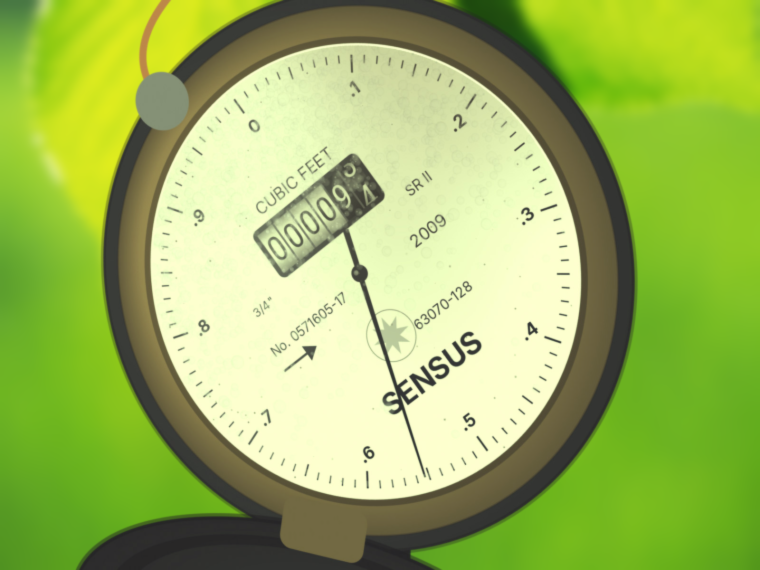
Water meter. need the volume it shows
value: 93.55 ft³
